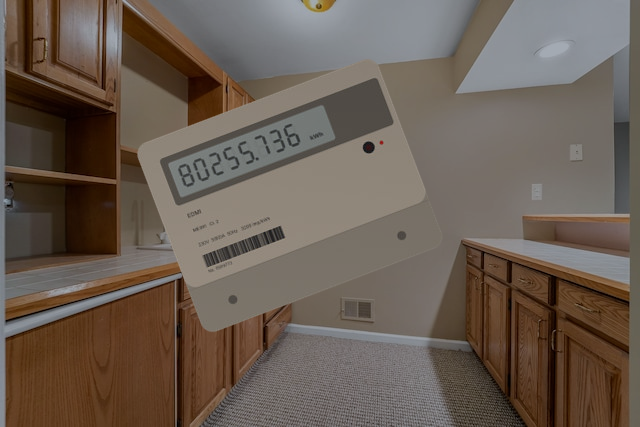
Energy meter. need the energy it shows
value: 80255.736 kWh
